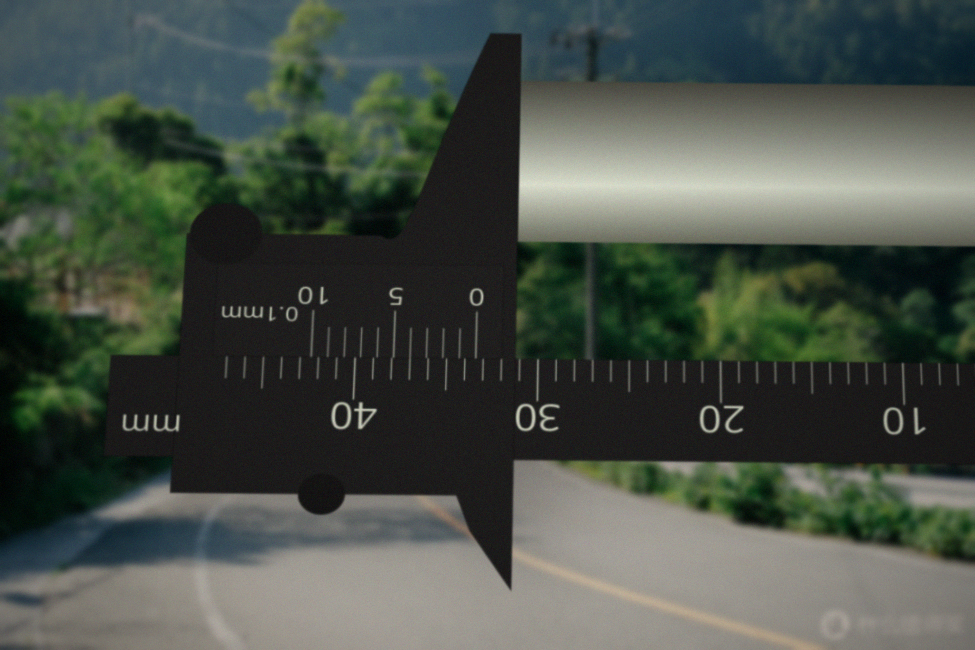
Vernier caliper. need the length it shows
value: 33.4 mm
